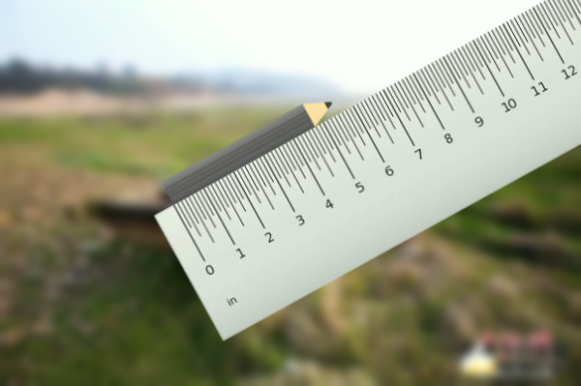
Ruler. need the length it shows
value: 5.5 in
